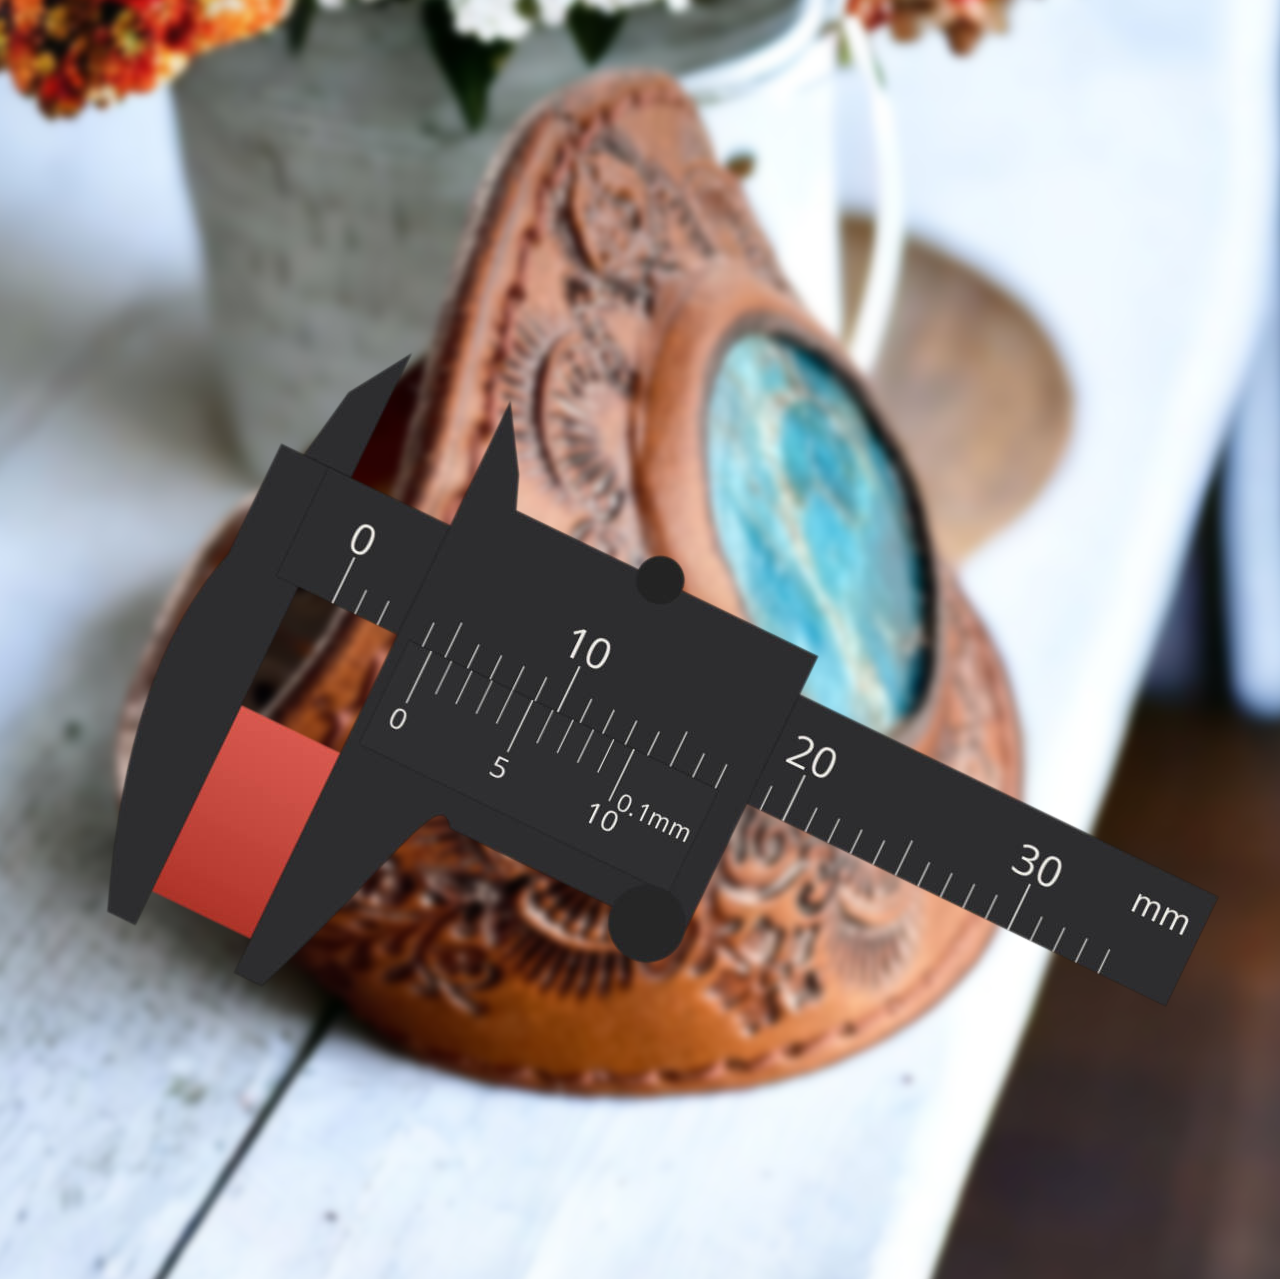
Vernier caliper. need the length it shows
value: 4.4 mm
